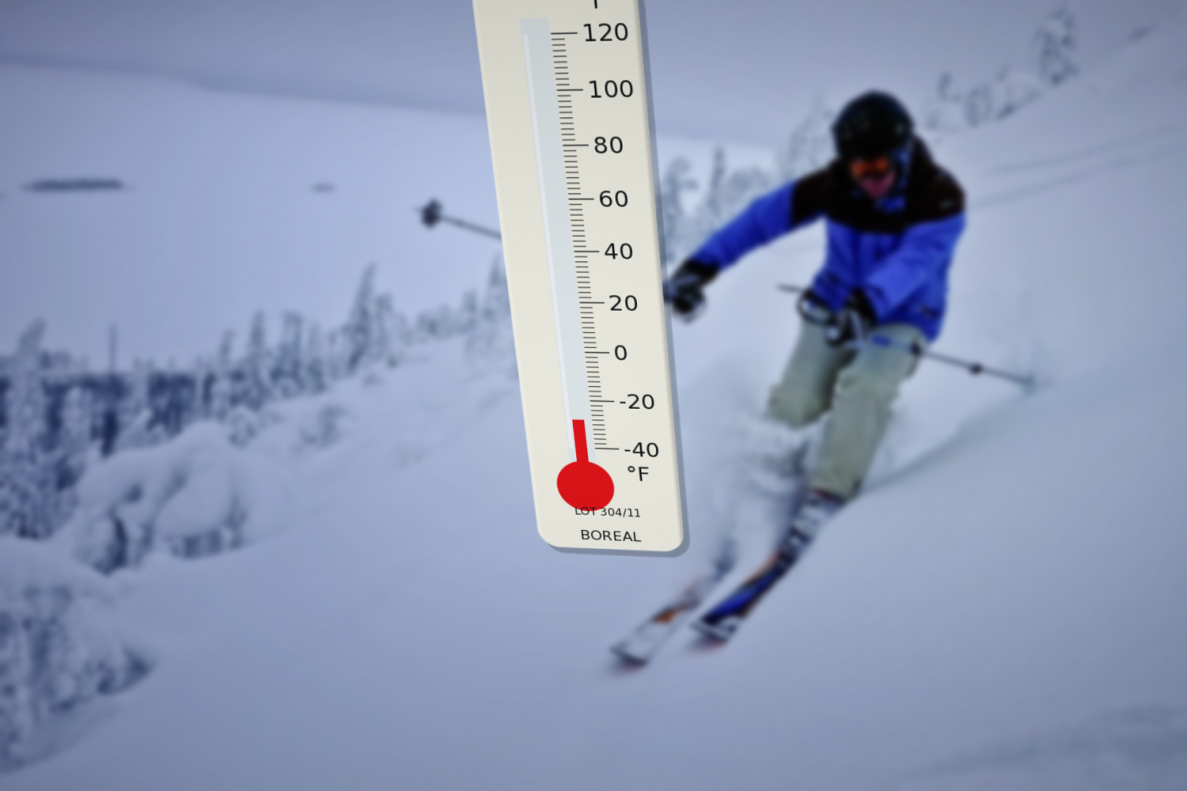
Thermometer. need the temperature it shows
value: -28 °F
